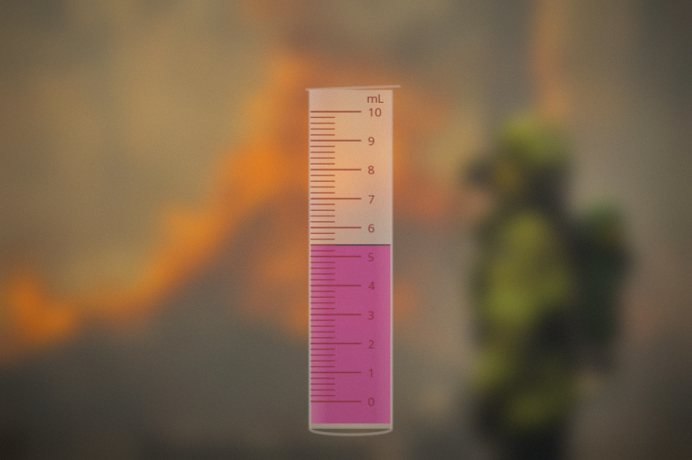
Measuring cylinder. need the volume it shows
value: 5.4 mL
